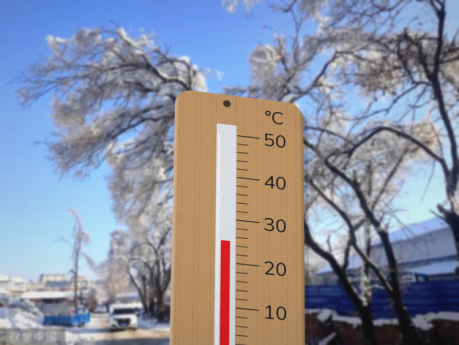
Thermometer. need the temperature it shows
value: 25 °C
